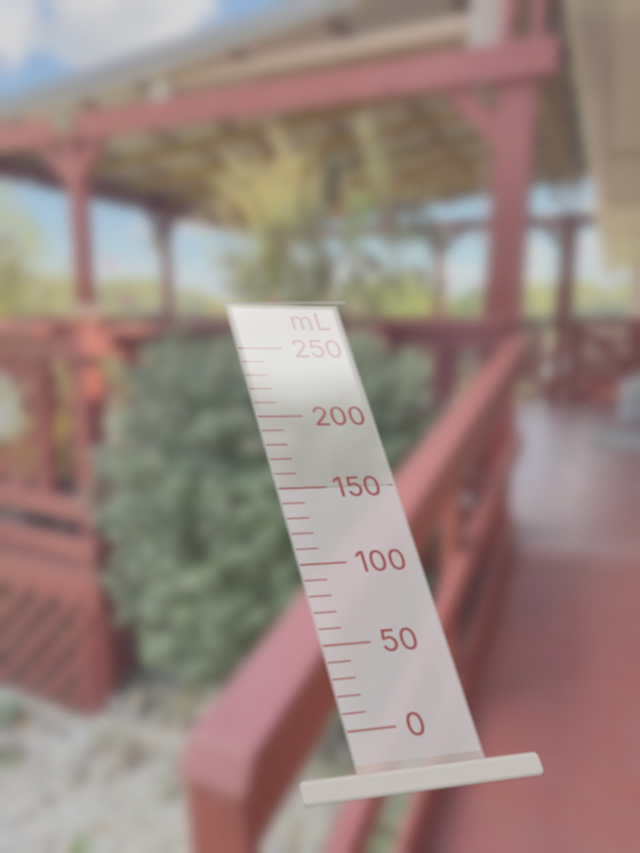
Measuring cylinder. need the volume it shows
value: 150 mL
